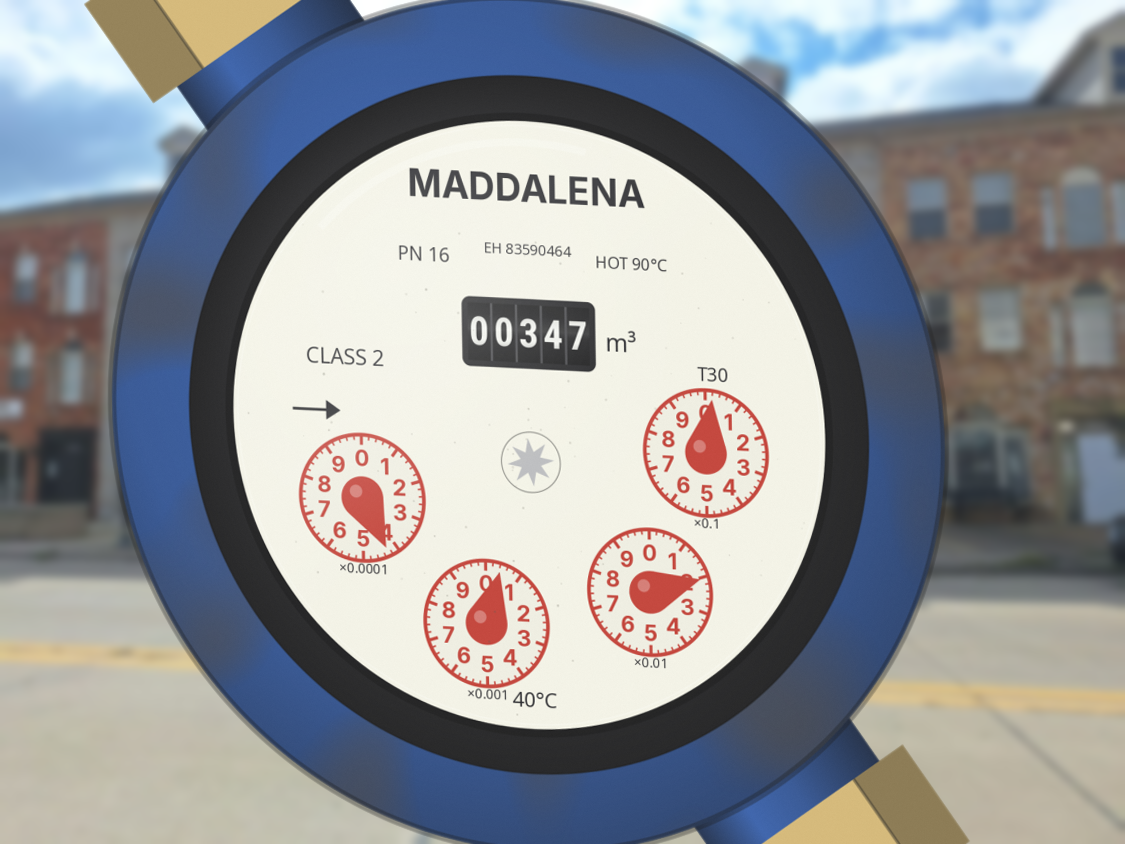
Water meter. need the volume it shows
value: 347.0204 m³
